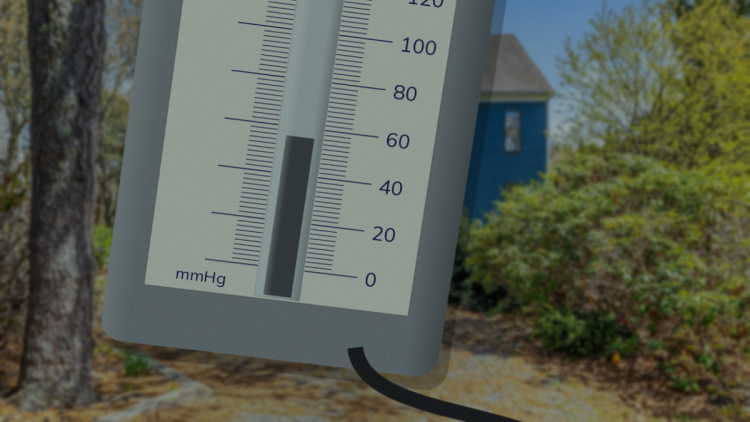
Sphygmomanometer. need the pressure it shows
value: 56 mmHg
